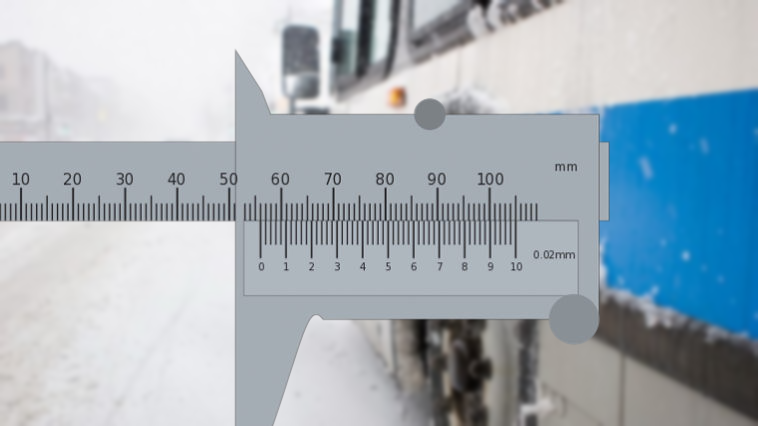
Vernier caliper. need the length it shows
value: 56.0 mm
